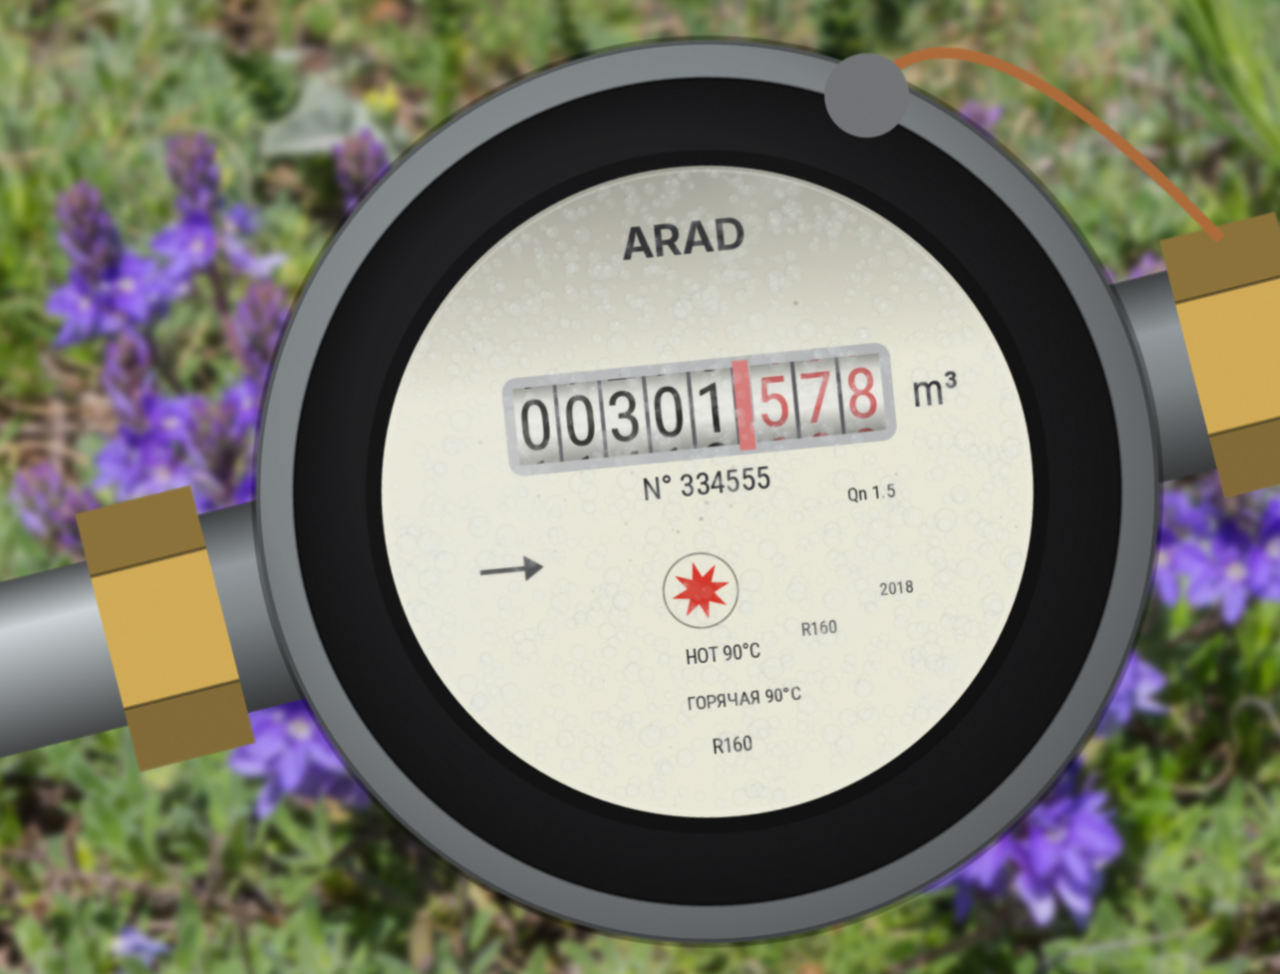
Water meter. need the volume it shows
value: 301.578 m³
